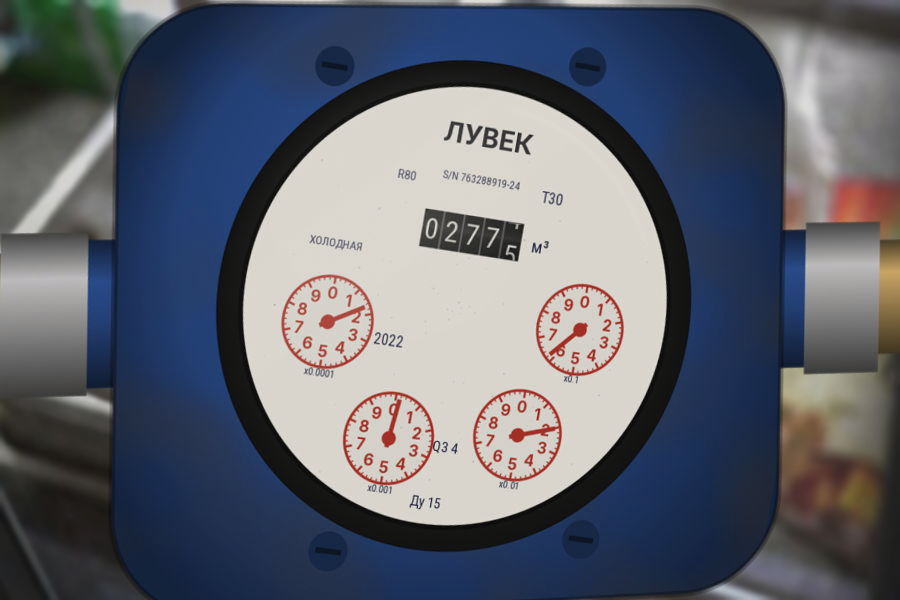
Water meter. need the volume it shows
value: 2774.6201 m³
